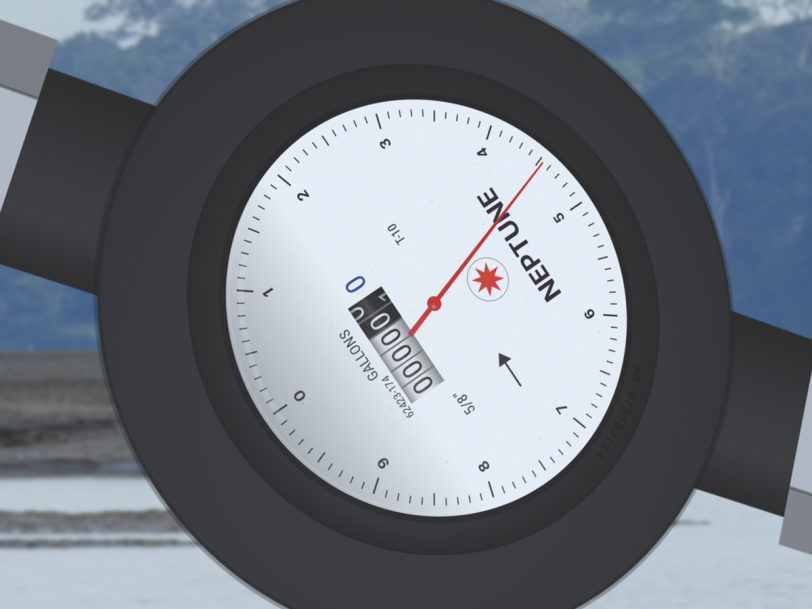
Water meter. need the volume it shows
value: 4.5 gal
